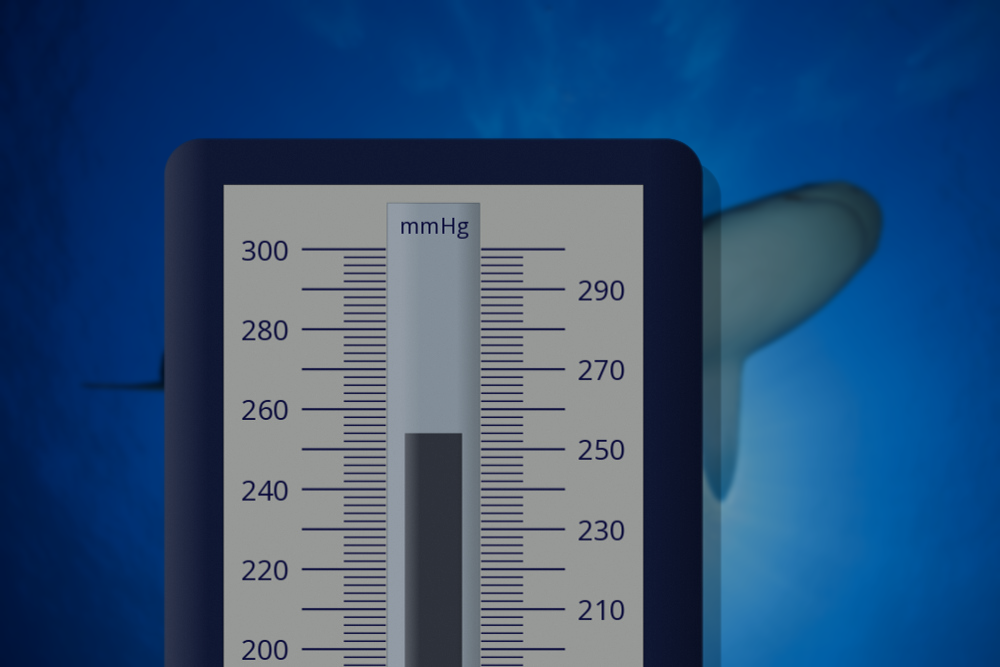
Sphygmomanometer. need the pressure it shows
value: 254 mmHg
